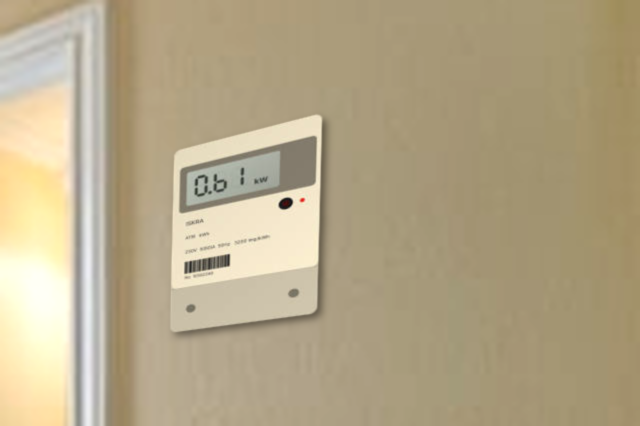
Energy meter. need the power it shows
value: 0.61 kW
